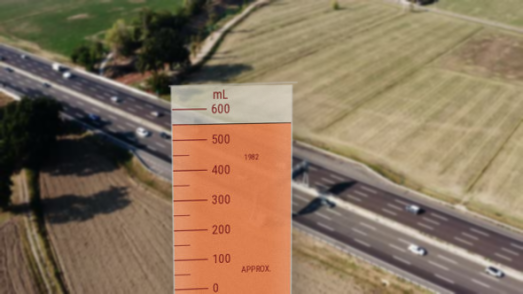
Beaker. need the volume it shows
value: 550 mL
